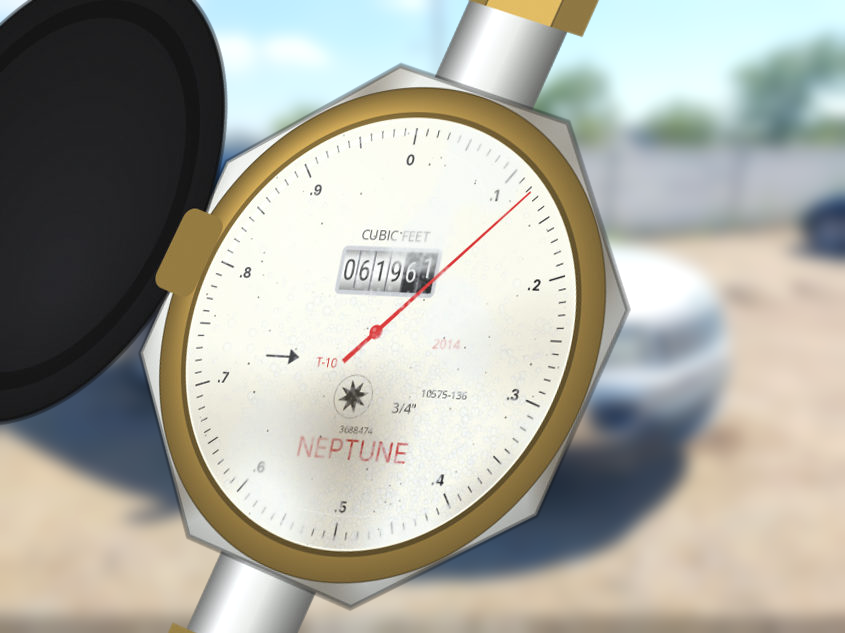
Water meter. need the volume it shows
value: 61961.12 ft³
